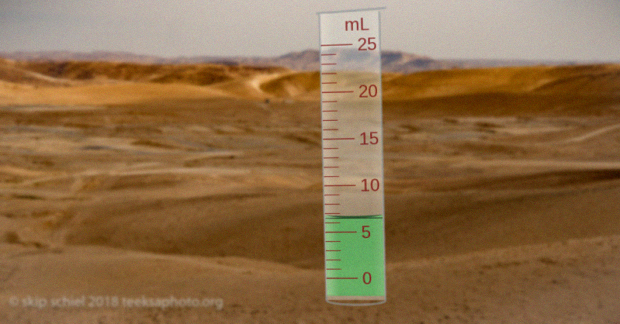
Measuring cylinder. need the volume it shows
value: 6.5 mL
